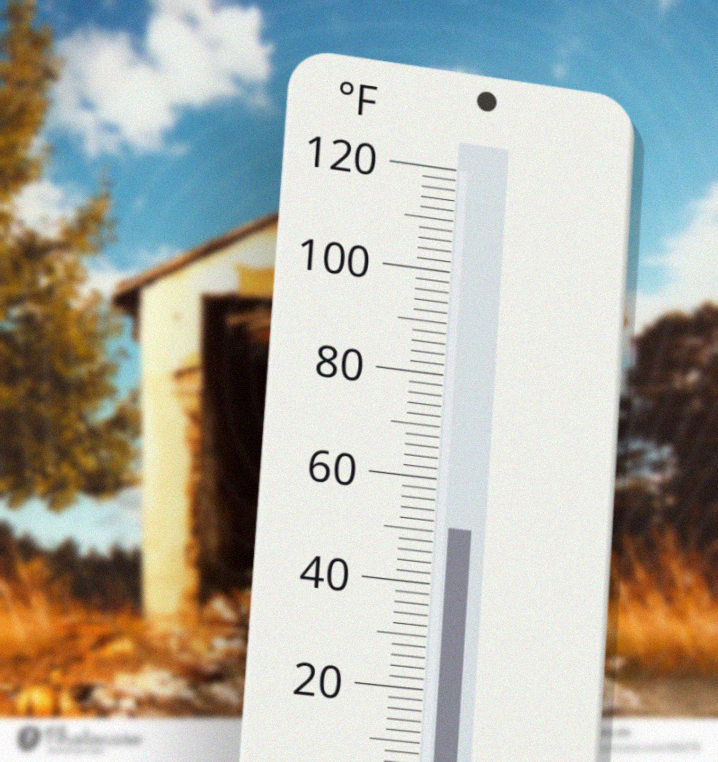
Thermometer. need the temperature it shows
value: 51 °F
